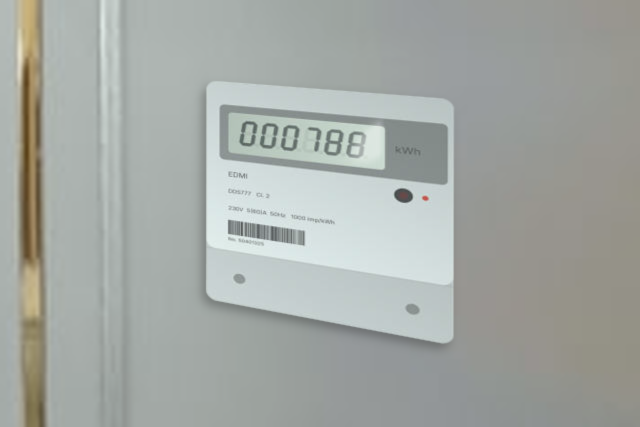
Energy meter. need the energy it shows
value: 788 kWh
